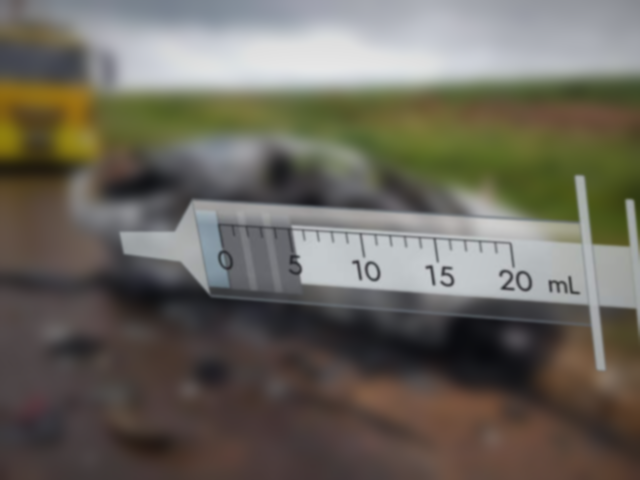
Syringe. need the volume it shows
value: 0 mL
